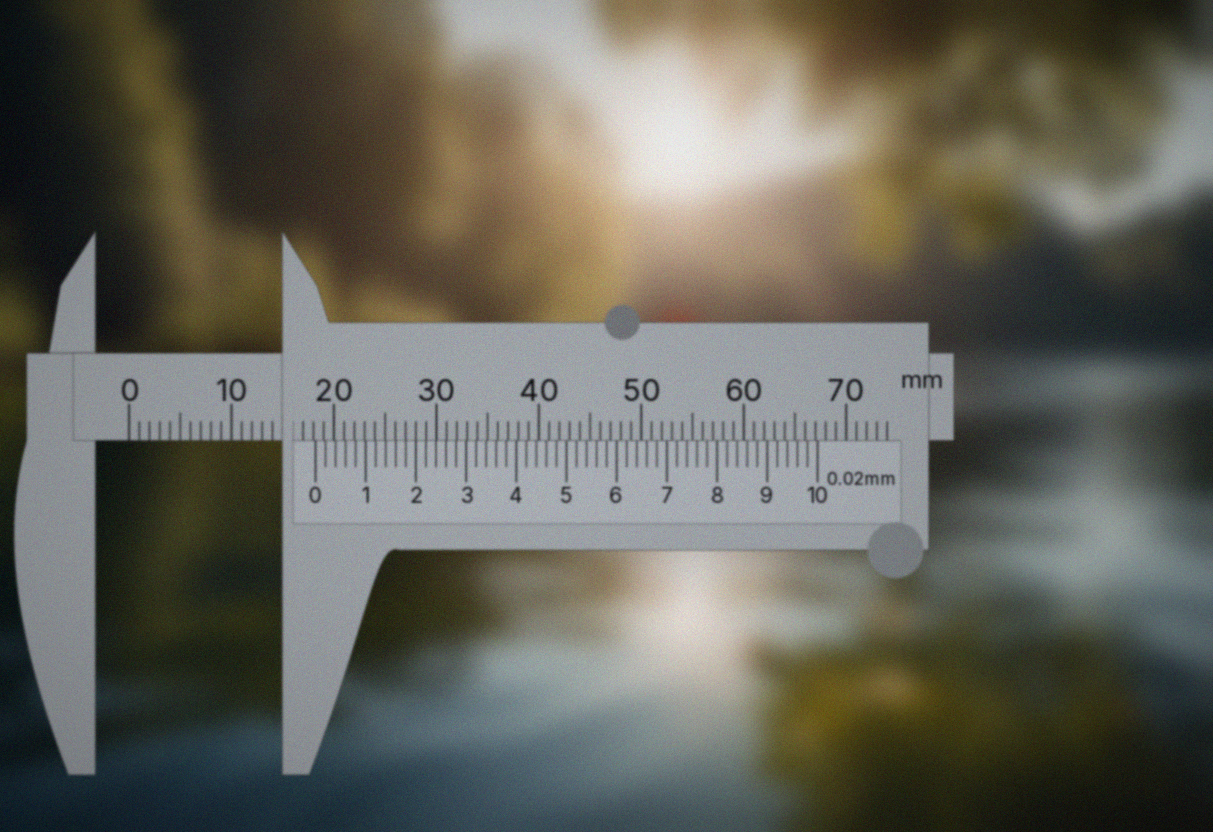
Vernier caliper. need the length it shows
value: 18.2 mm
